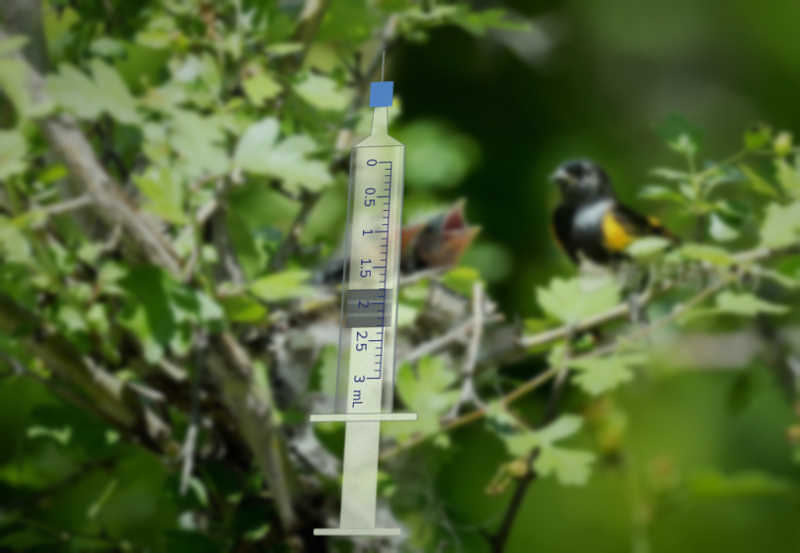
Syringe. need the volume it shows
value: 1.8 mL
